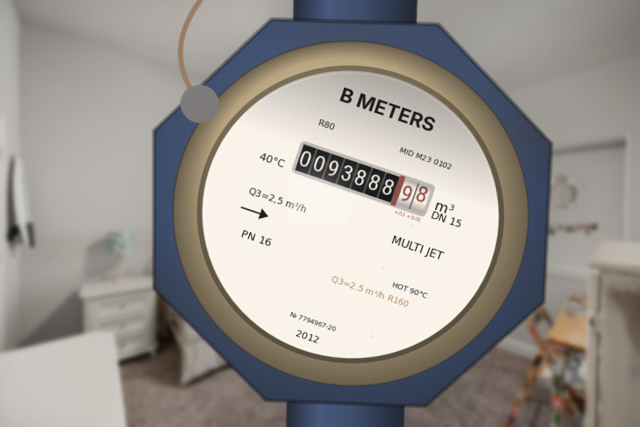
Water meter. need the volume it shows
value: 93888.98 m³
